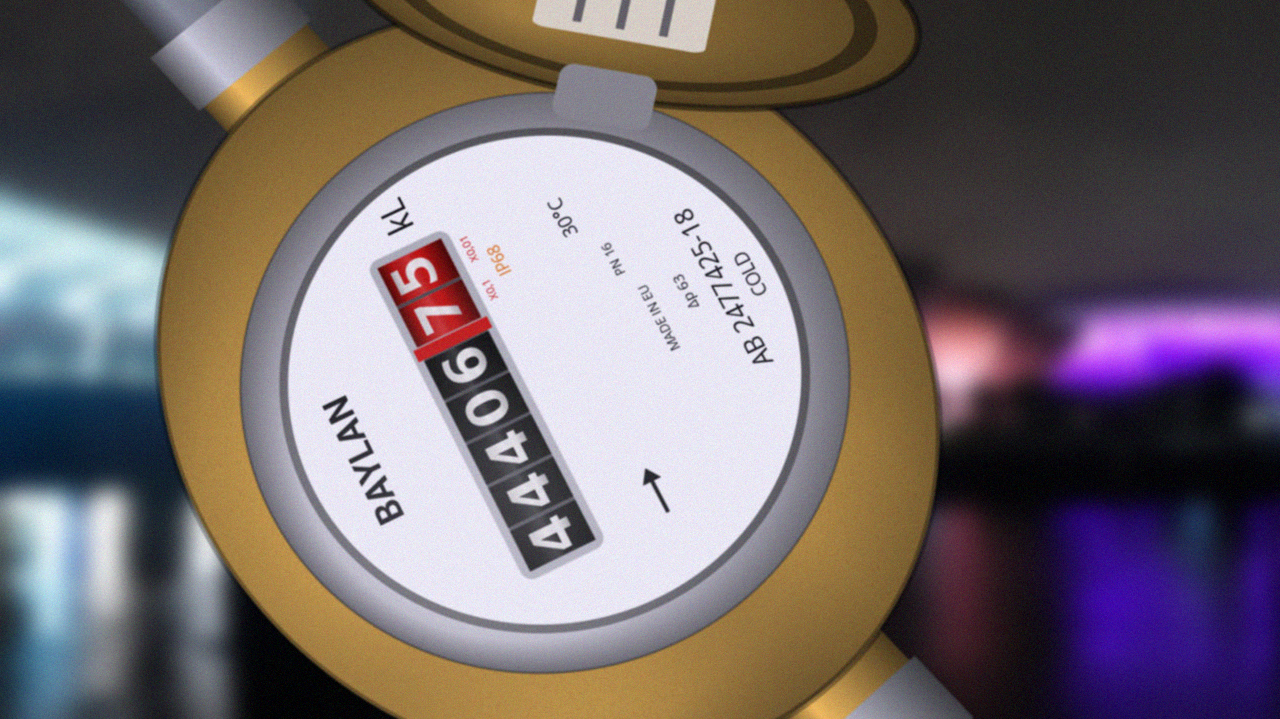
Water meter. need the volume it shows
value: 44406.75 kL
